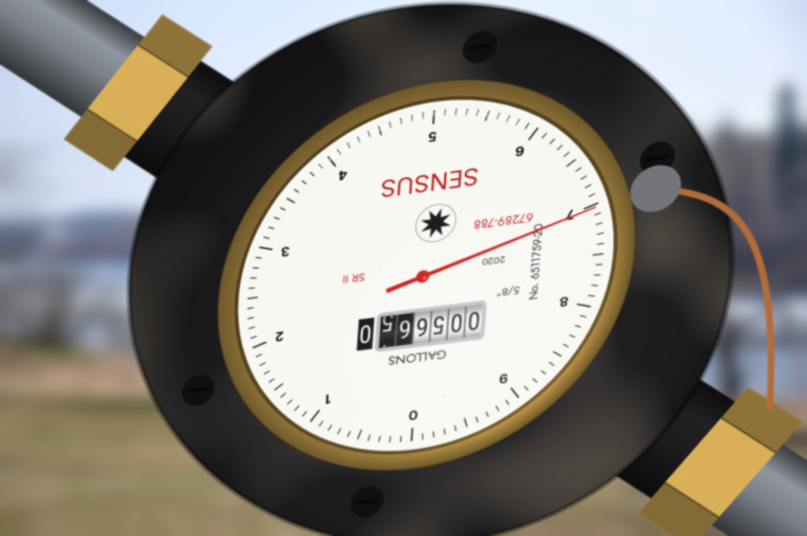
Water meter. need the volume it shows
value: 56647.0 gal
